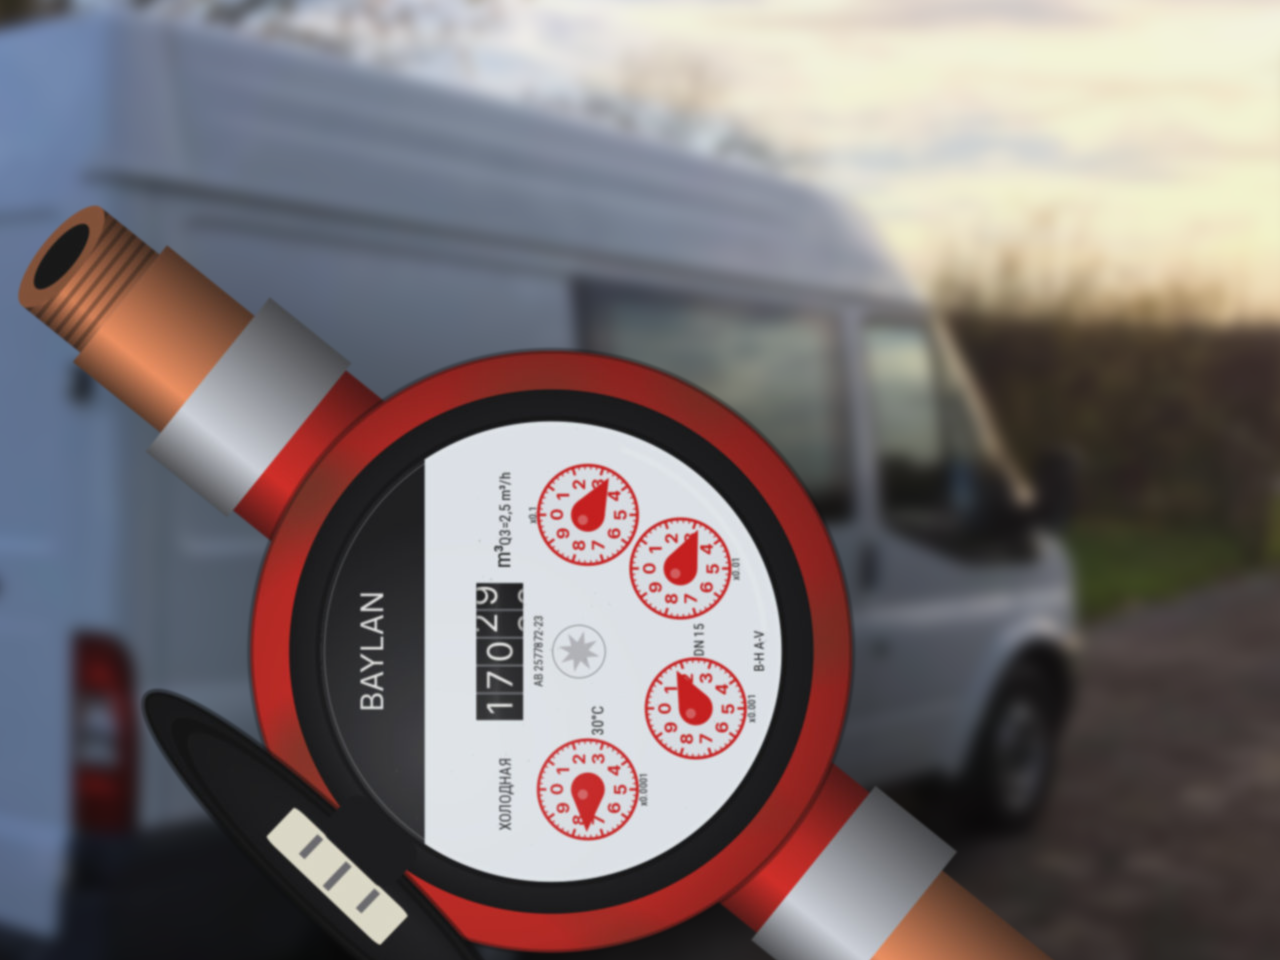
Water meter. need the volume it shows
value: 17029.3317 m³
